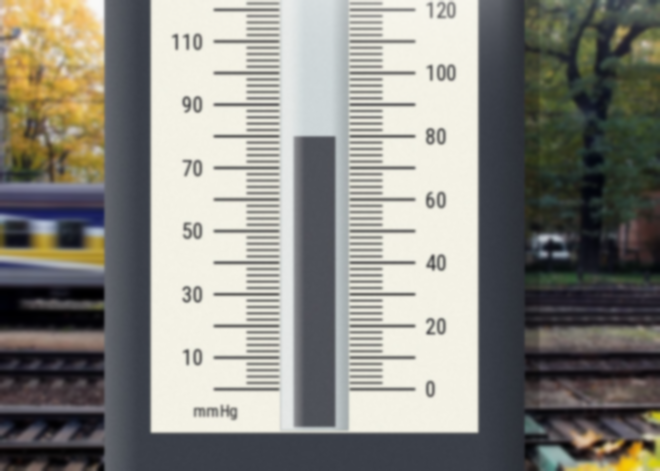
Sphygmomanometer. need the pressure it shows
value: 80 mmHg
